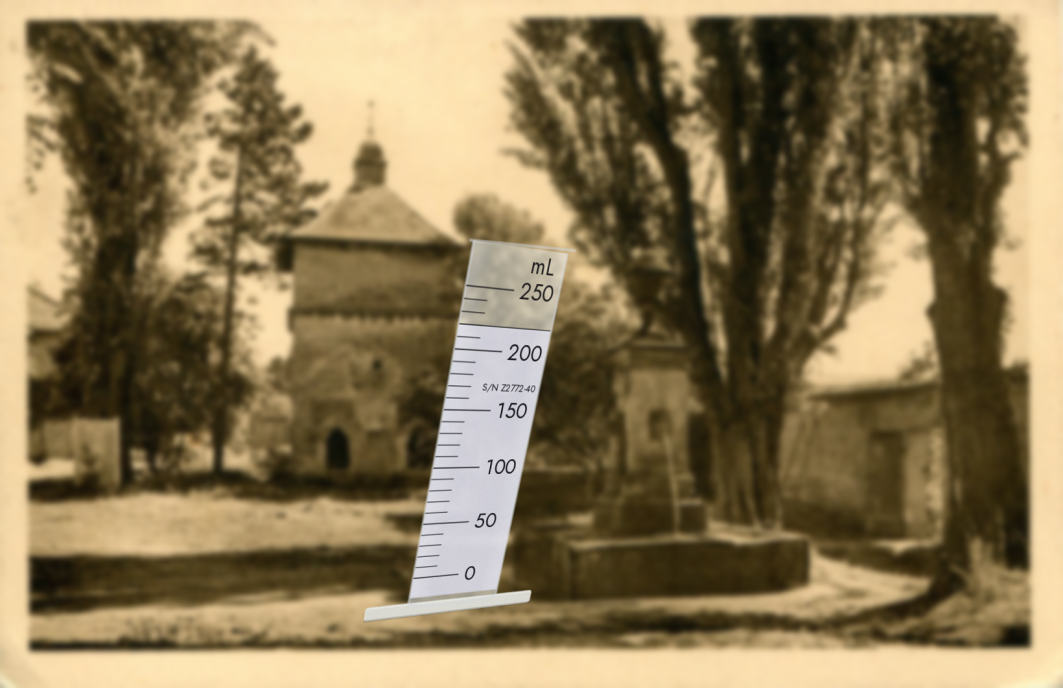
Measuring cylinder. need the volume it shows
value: 220 mL
